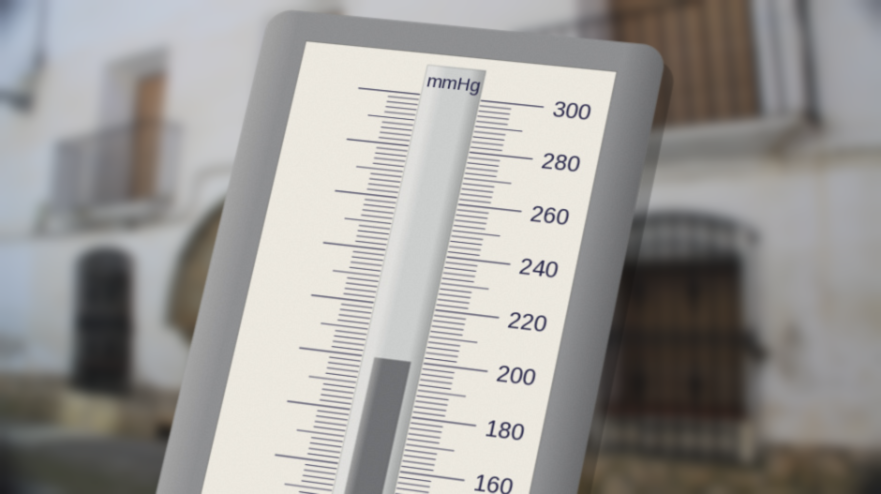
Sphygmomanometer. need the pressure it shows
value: 200 mmHg
